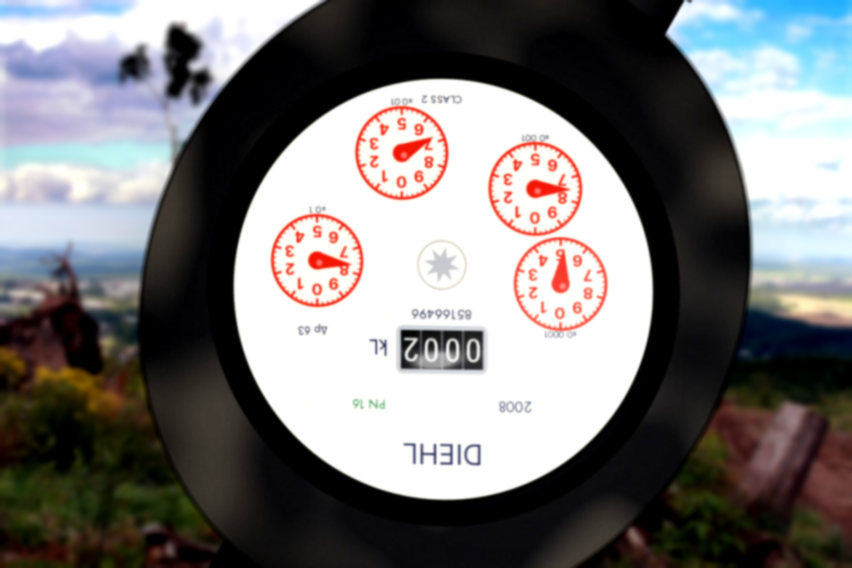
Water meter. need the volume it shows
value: 2.7675 kL
